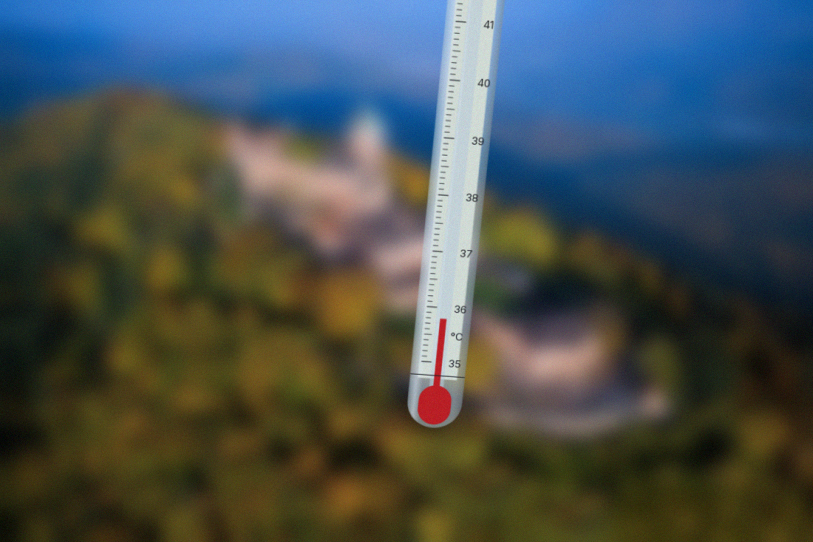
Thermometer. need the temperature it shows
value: 35.8 °C
